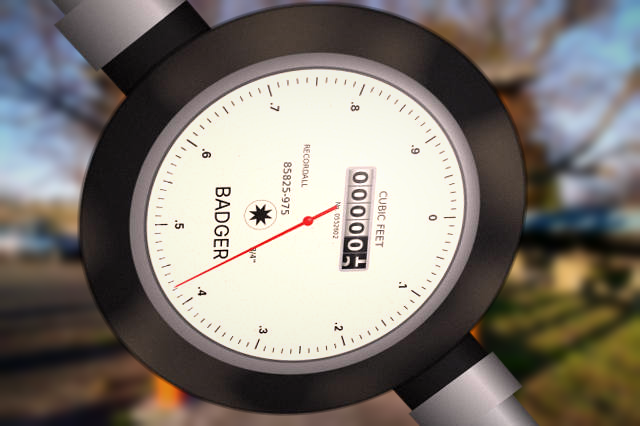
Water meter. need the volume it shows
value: 1.42 ft³
